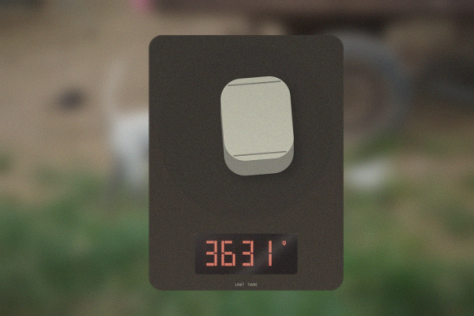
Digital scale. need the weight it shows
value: 3631 g
